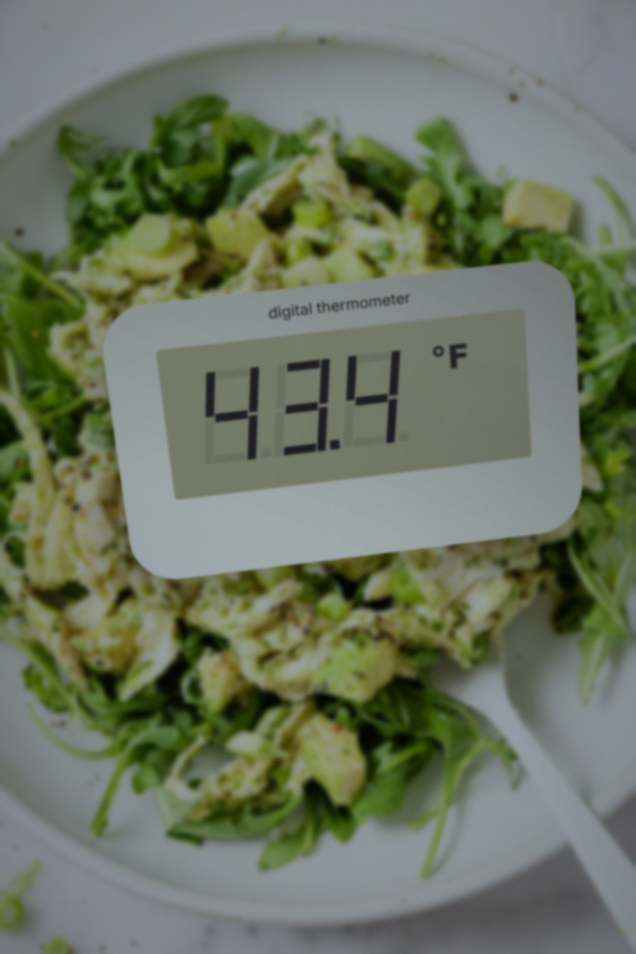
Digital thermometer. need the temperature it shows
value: 43.4 °F
